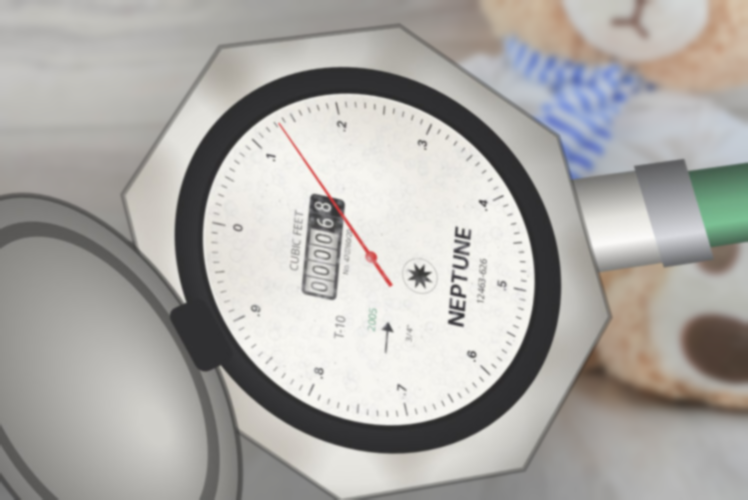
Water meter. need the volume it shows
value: 68.13 ft³
